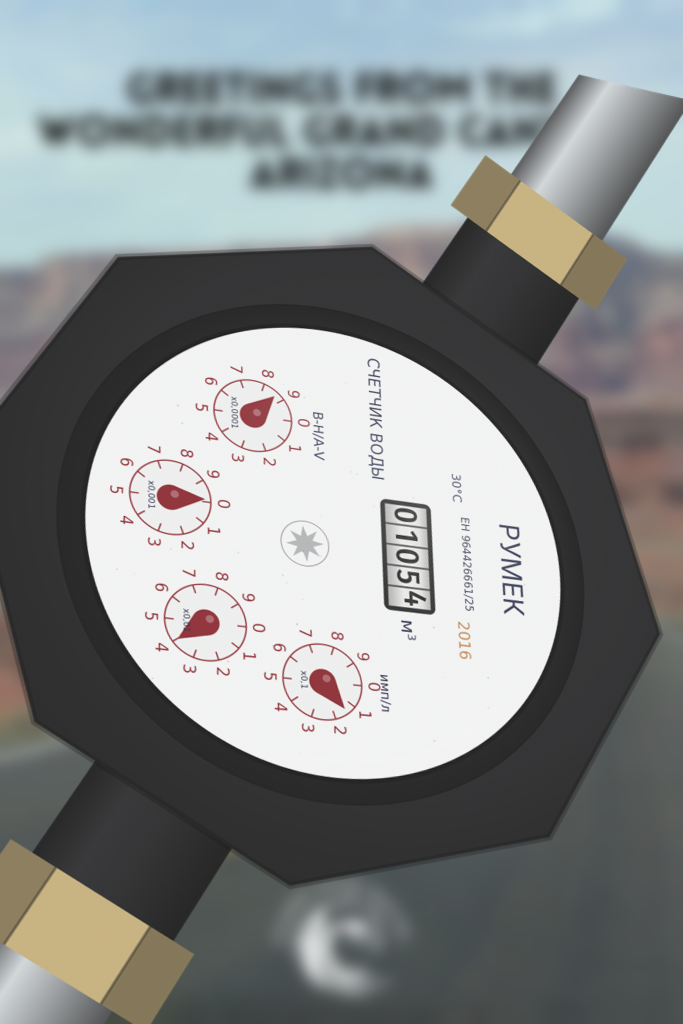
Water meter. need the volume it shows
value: 1054.1398 m³
